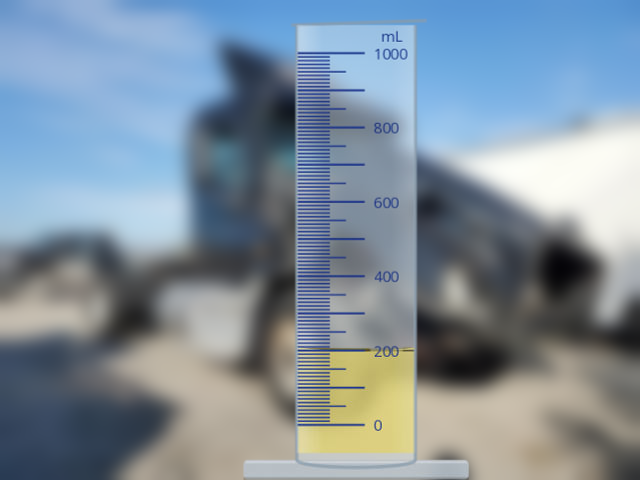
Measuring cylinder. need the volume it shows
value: 200 mL
